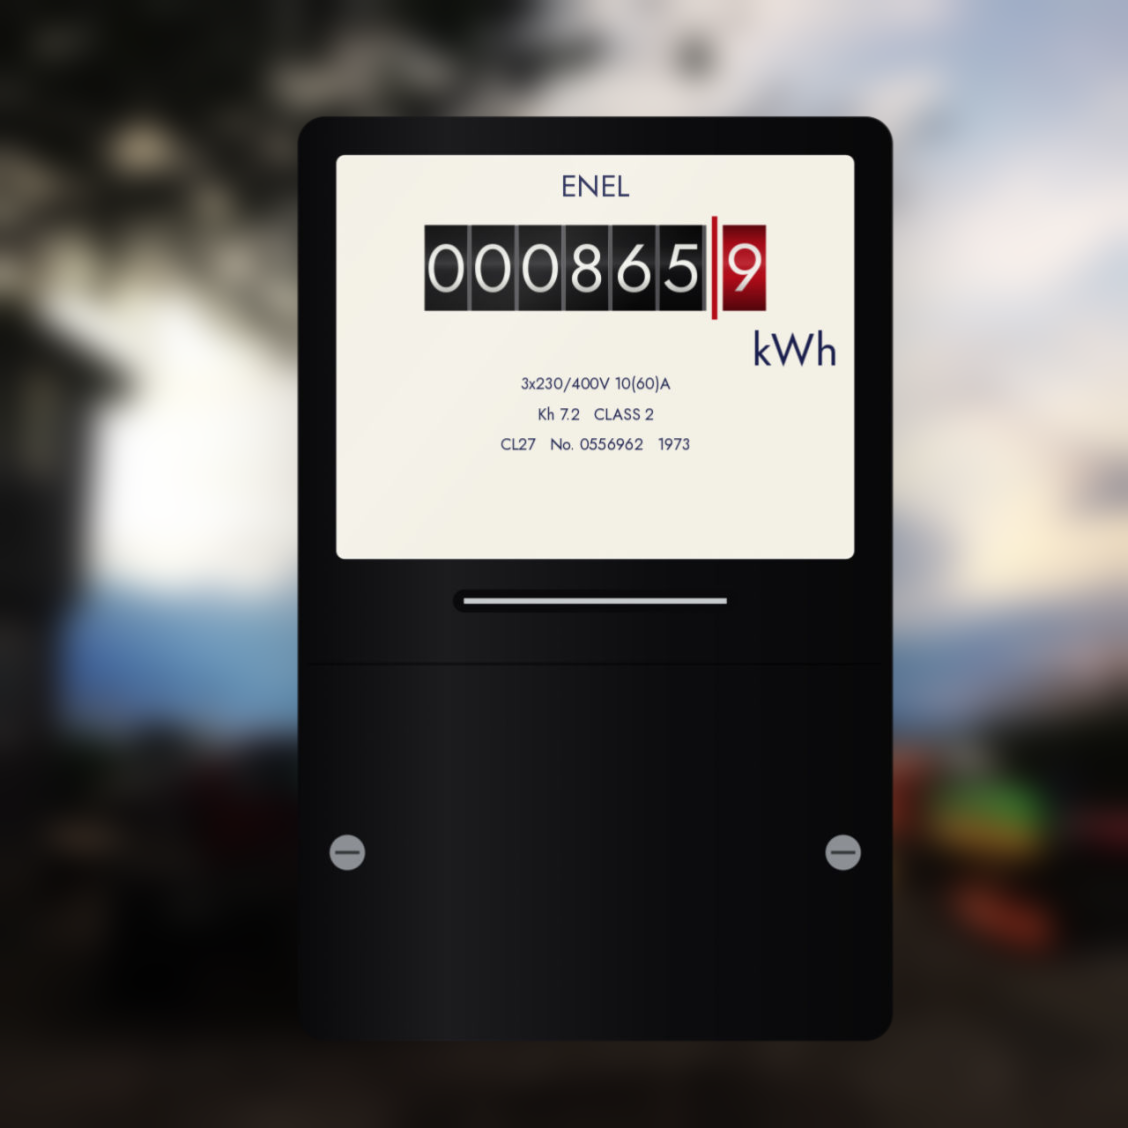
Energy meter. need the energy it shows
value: 865.9 kWh
